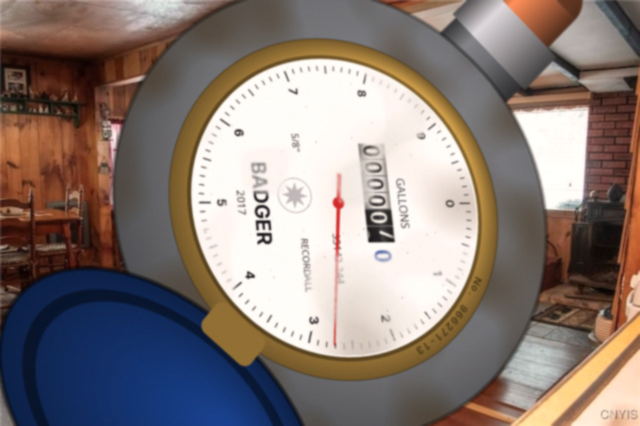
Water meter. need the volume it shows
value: 72.7 gal
